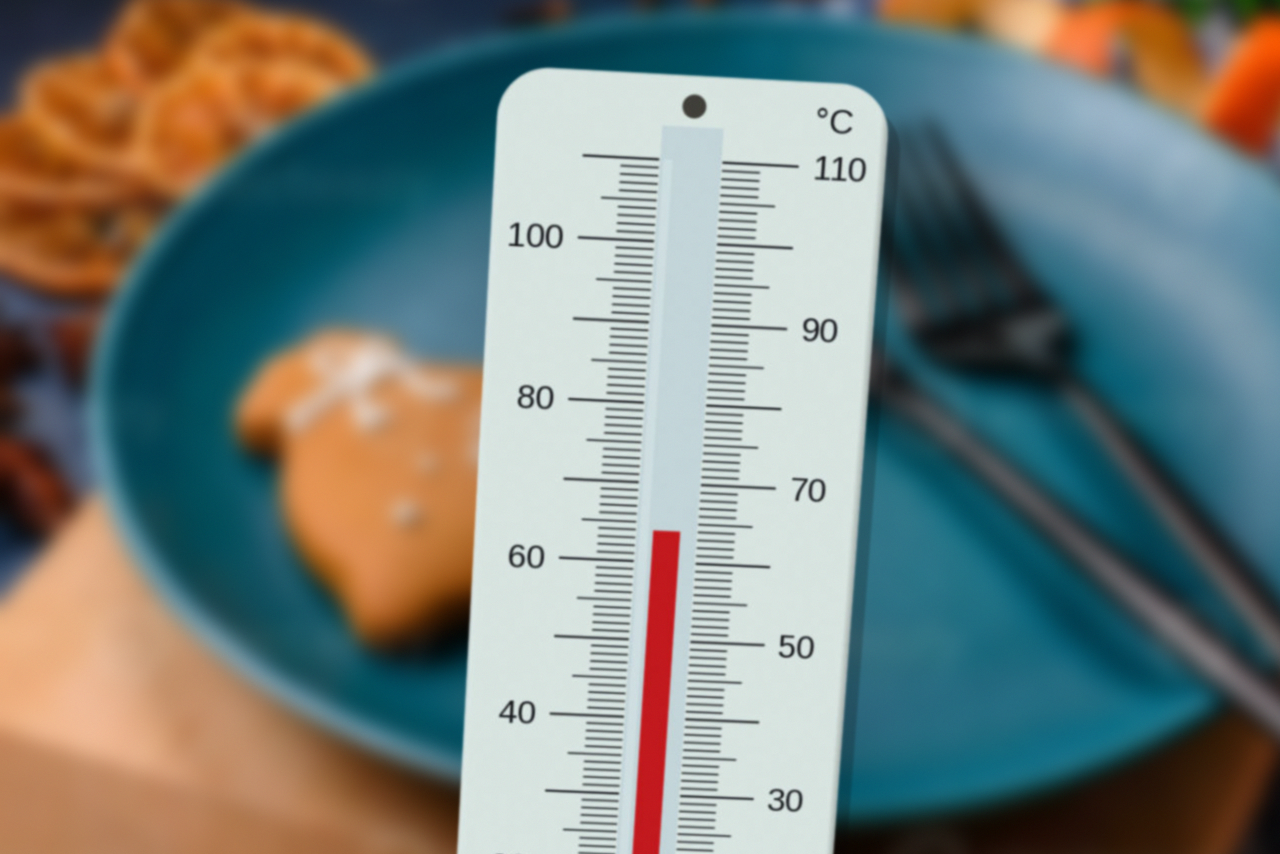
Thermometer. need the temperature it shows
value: 64 °C
